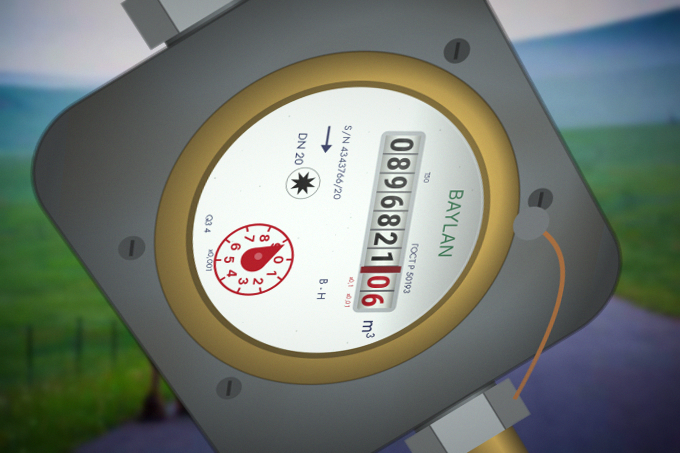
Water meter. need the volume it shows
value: 896821.059 m³
